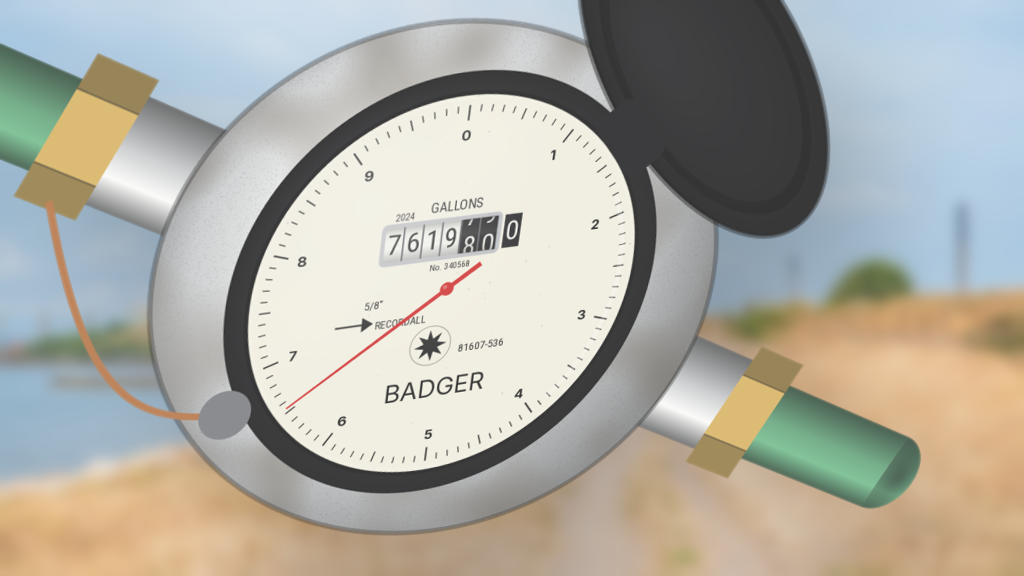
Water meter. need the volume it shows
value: 7619796.5 gal
